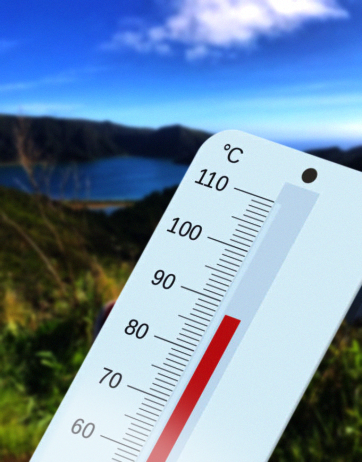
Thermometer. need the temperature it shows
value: 88 °C
